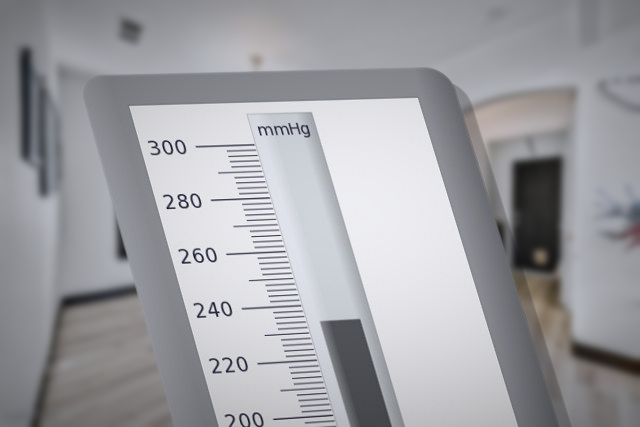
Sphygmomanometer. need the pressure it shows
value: 234 mmHg
